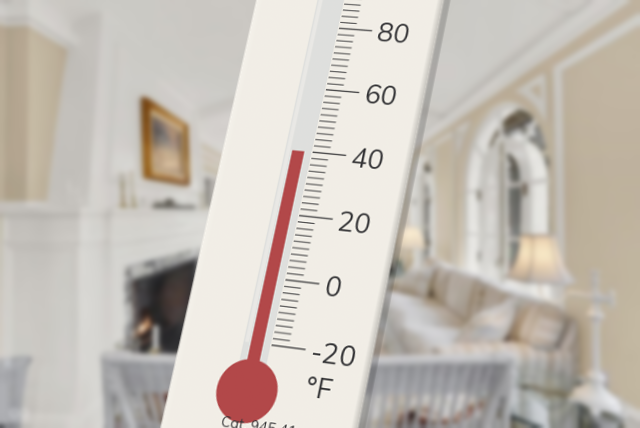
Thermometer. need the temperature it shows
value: 40 °F
